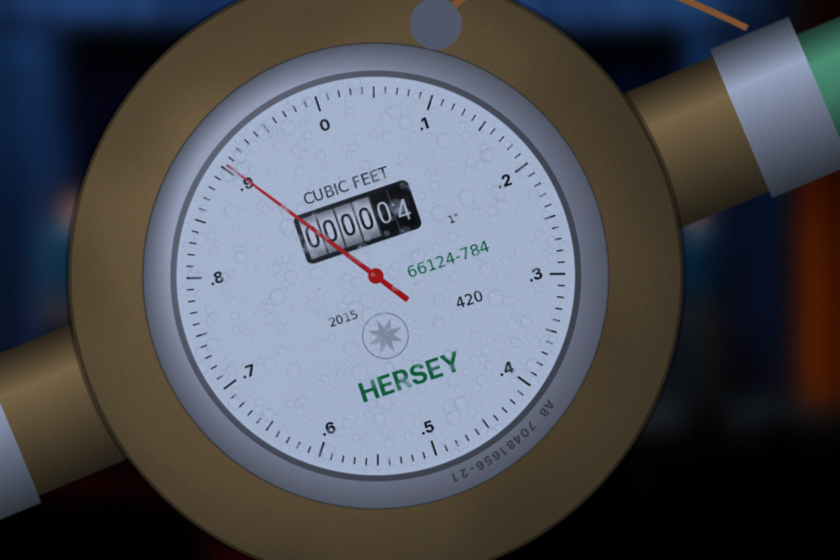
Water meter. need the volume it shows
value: 3.90 ft³
